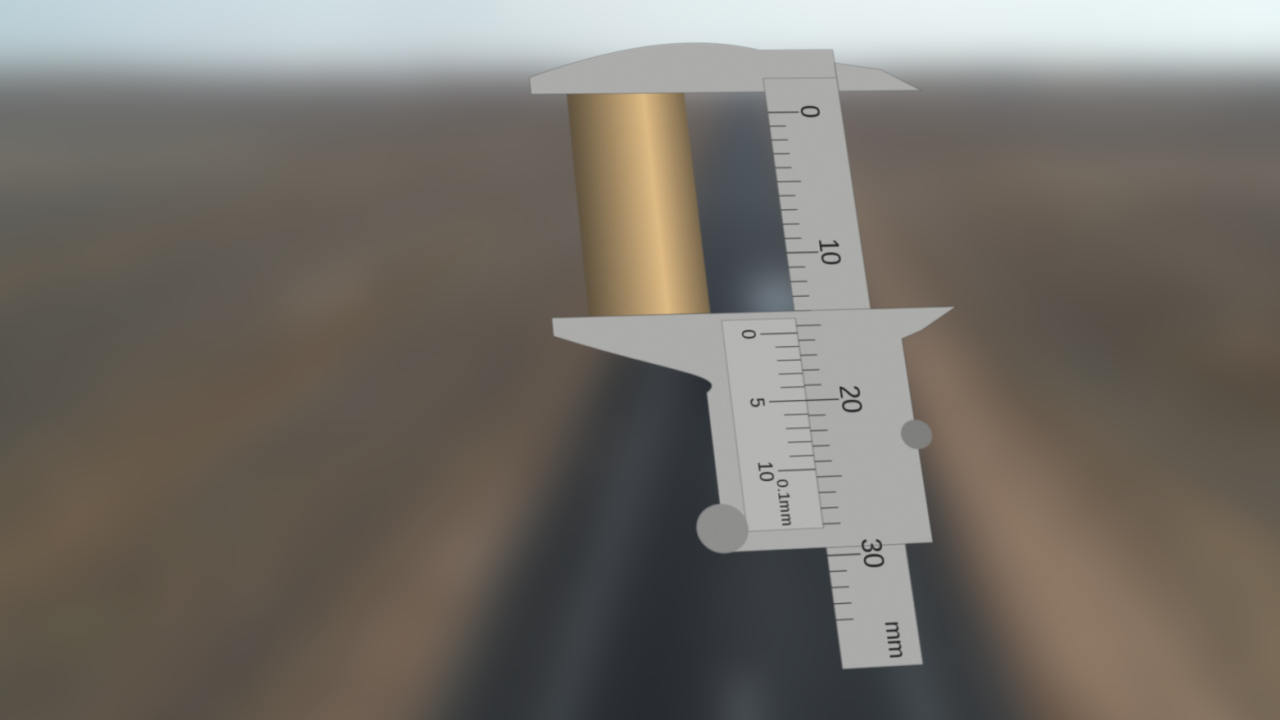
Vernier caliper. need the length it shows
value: 15.5 mm
